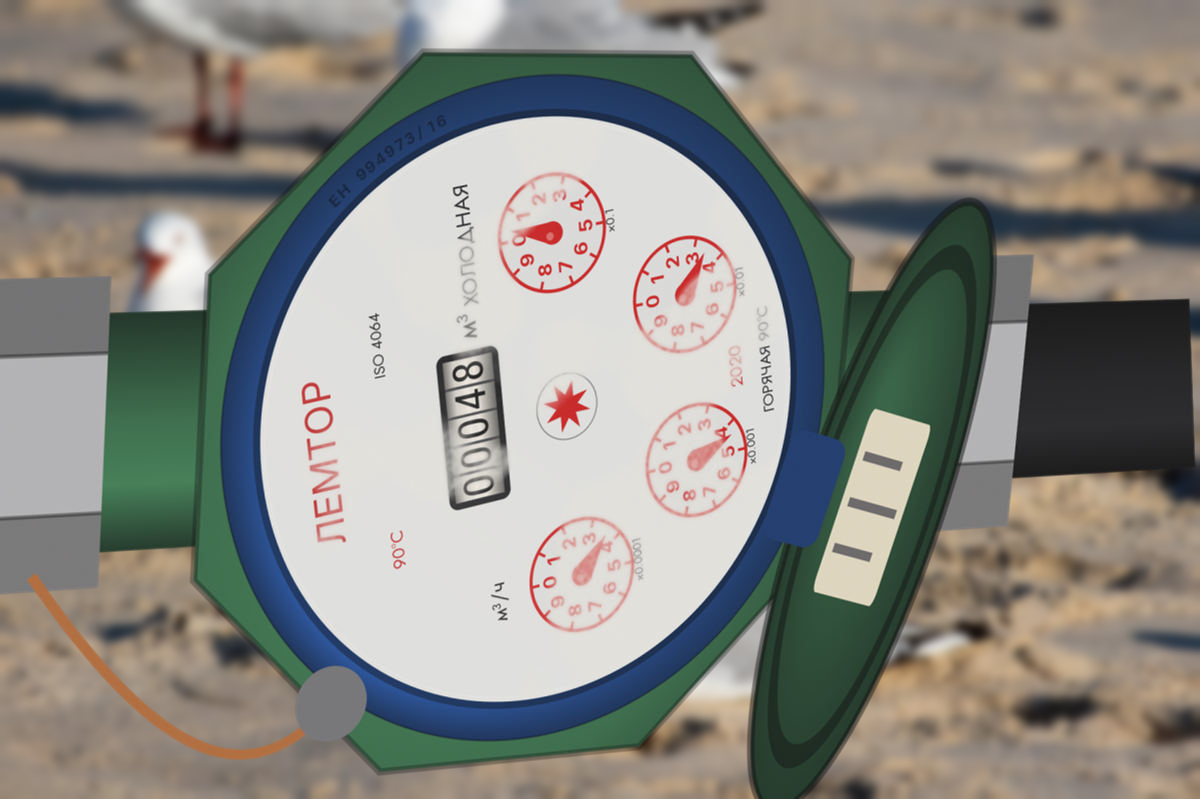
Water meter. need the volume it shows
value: 48.0343 m³
